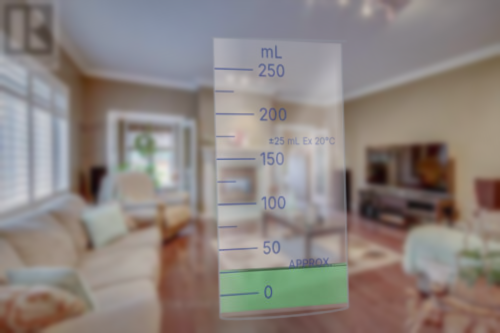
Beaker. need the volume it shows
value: 25 mL
